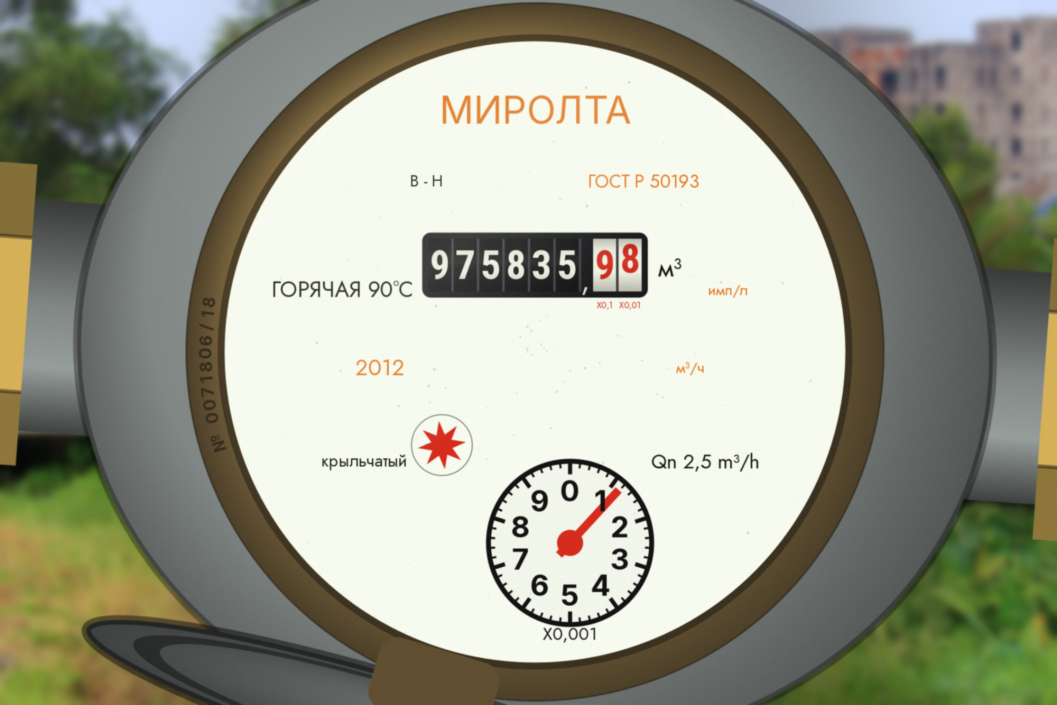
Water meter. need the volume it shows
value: 975835.981 m³
